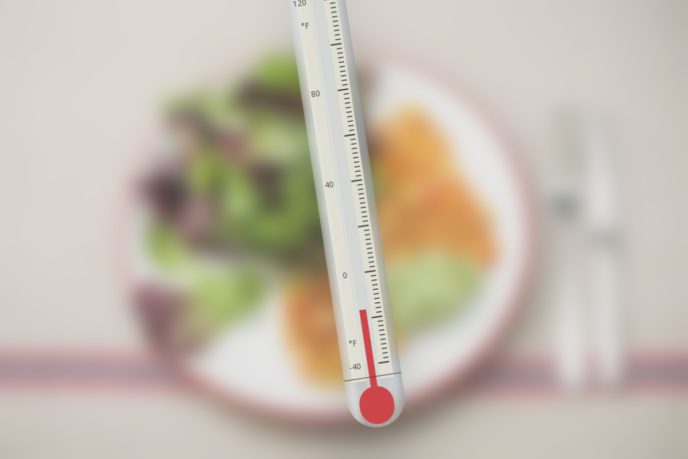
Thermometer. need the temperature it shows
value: -16 °F
